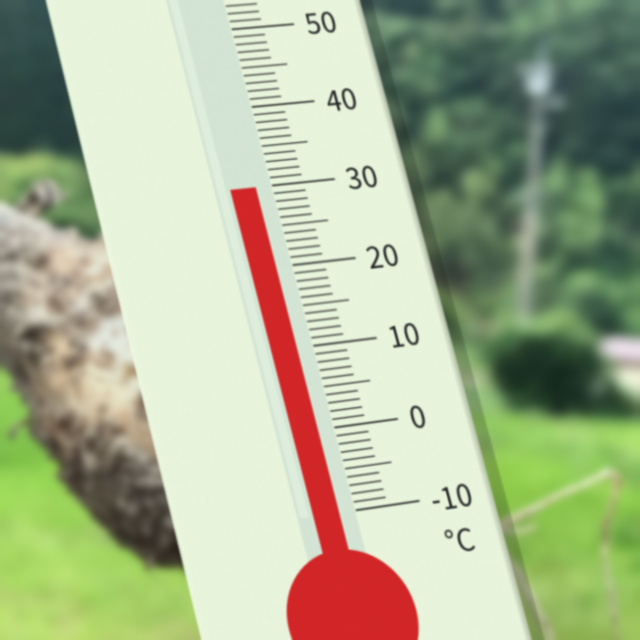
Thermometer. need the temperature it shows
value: 30 °C
